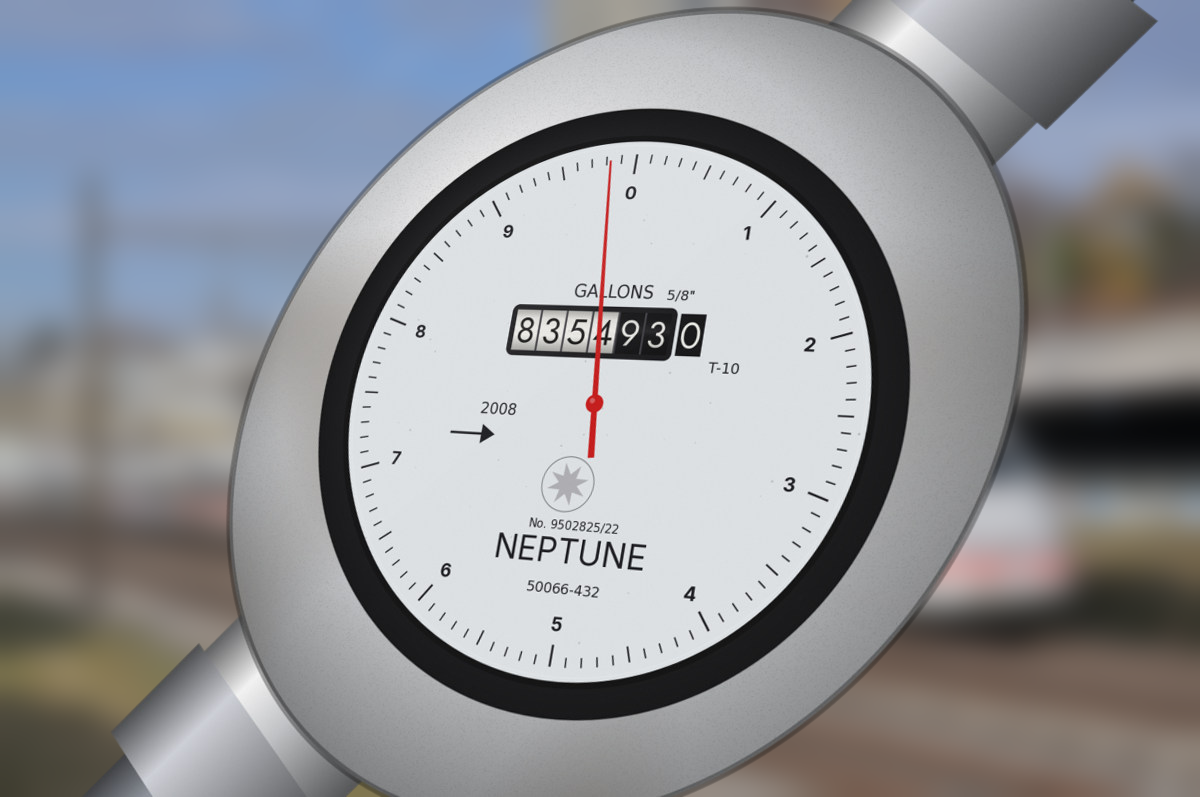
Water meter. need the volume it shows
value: 8354929.8 gal
